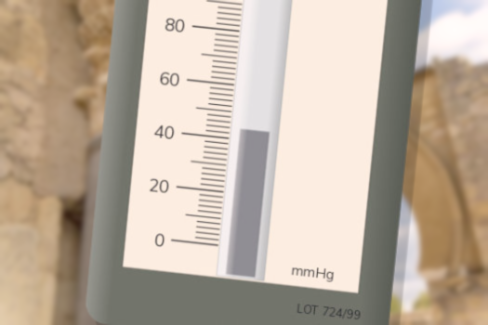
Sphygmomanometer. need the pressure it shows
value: 44 mmHg
